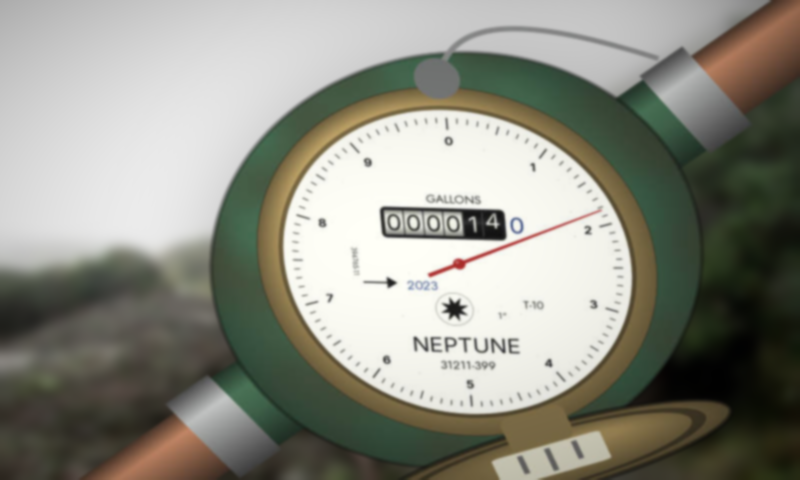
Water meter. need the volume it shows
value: 141.8 gal
